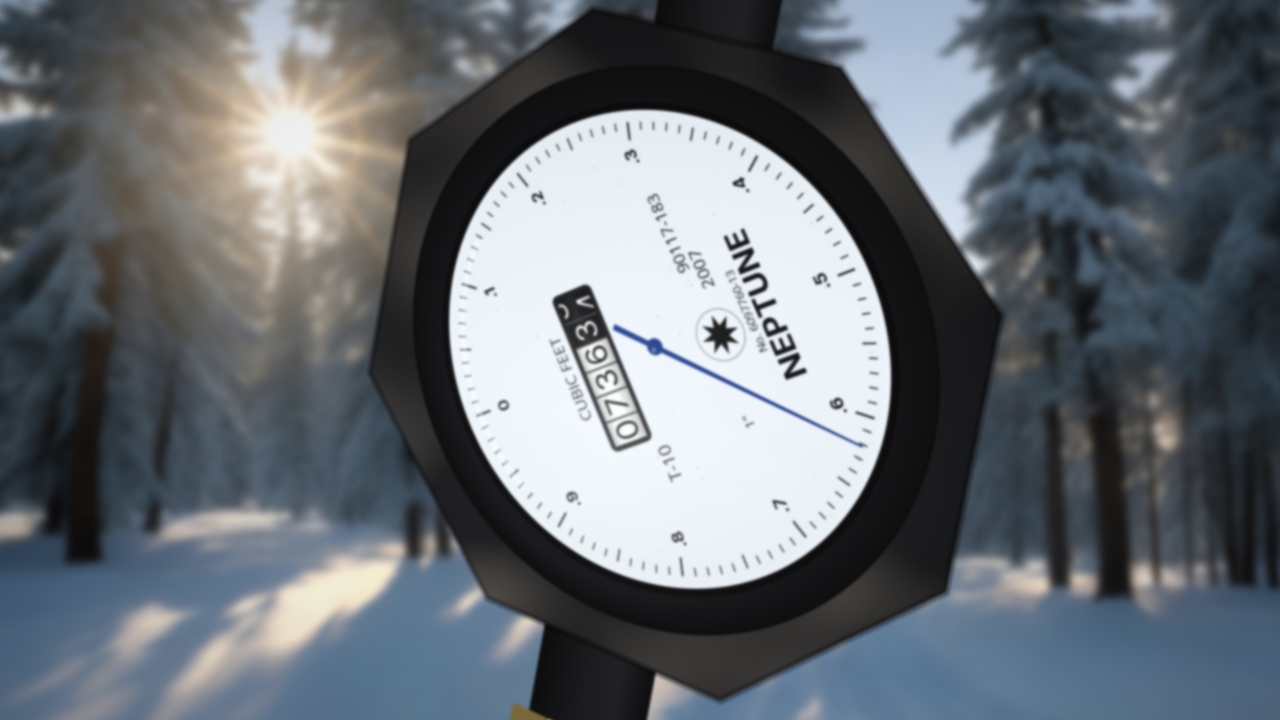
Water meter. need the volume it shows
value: 73633.62 ft³
